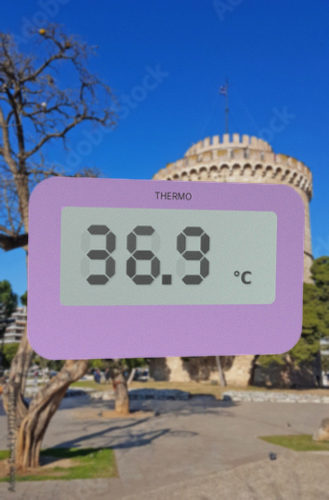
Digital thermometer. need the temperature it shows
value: 36.9 °C
